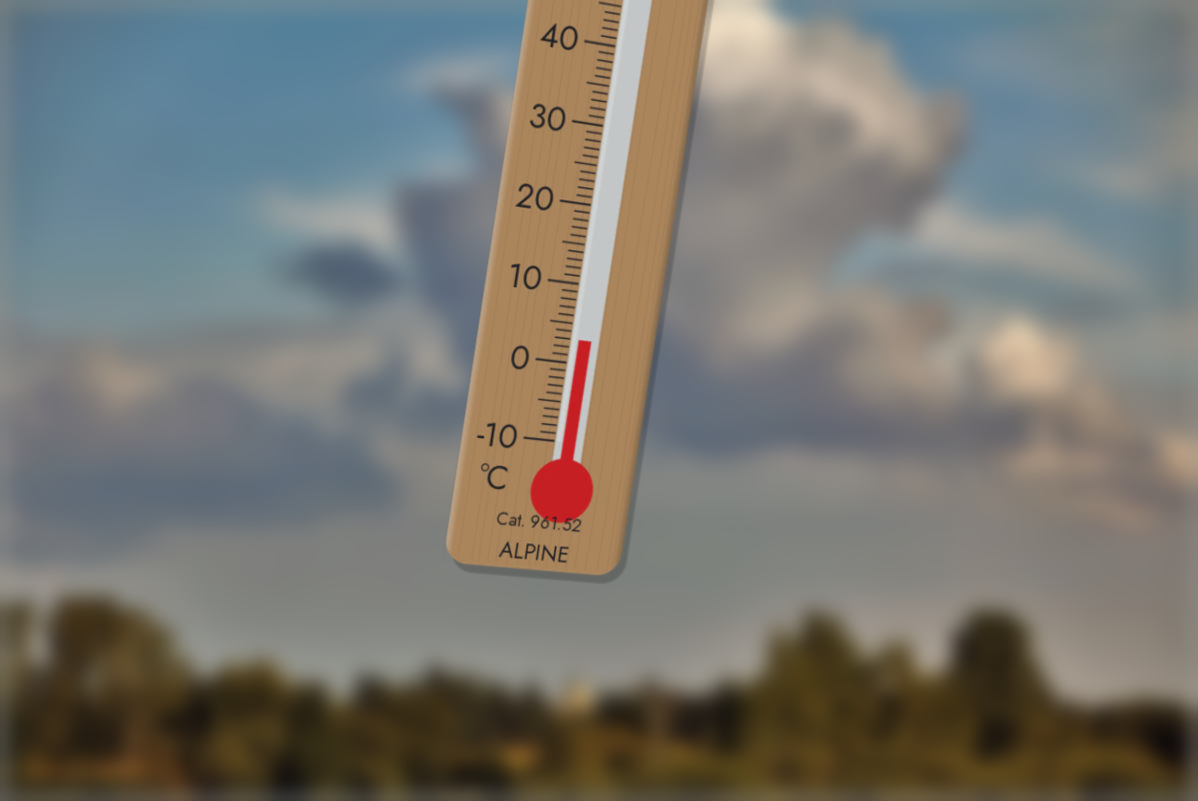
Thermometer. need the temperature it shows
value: 3 °C
